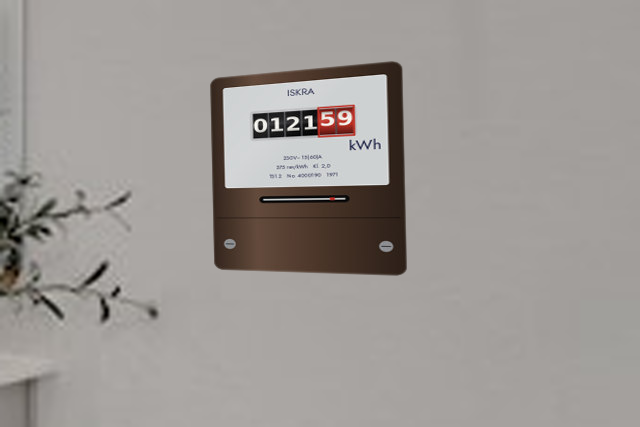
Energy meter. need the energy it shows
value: 121.59 kWh
